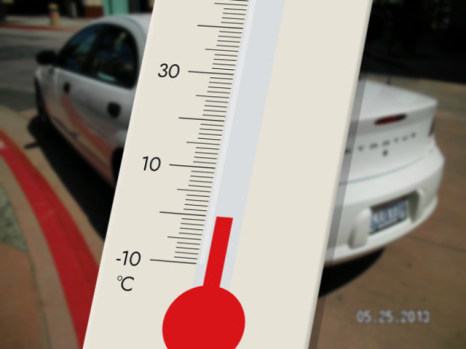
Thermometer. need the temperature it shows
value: 0 °C
